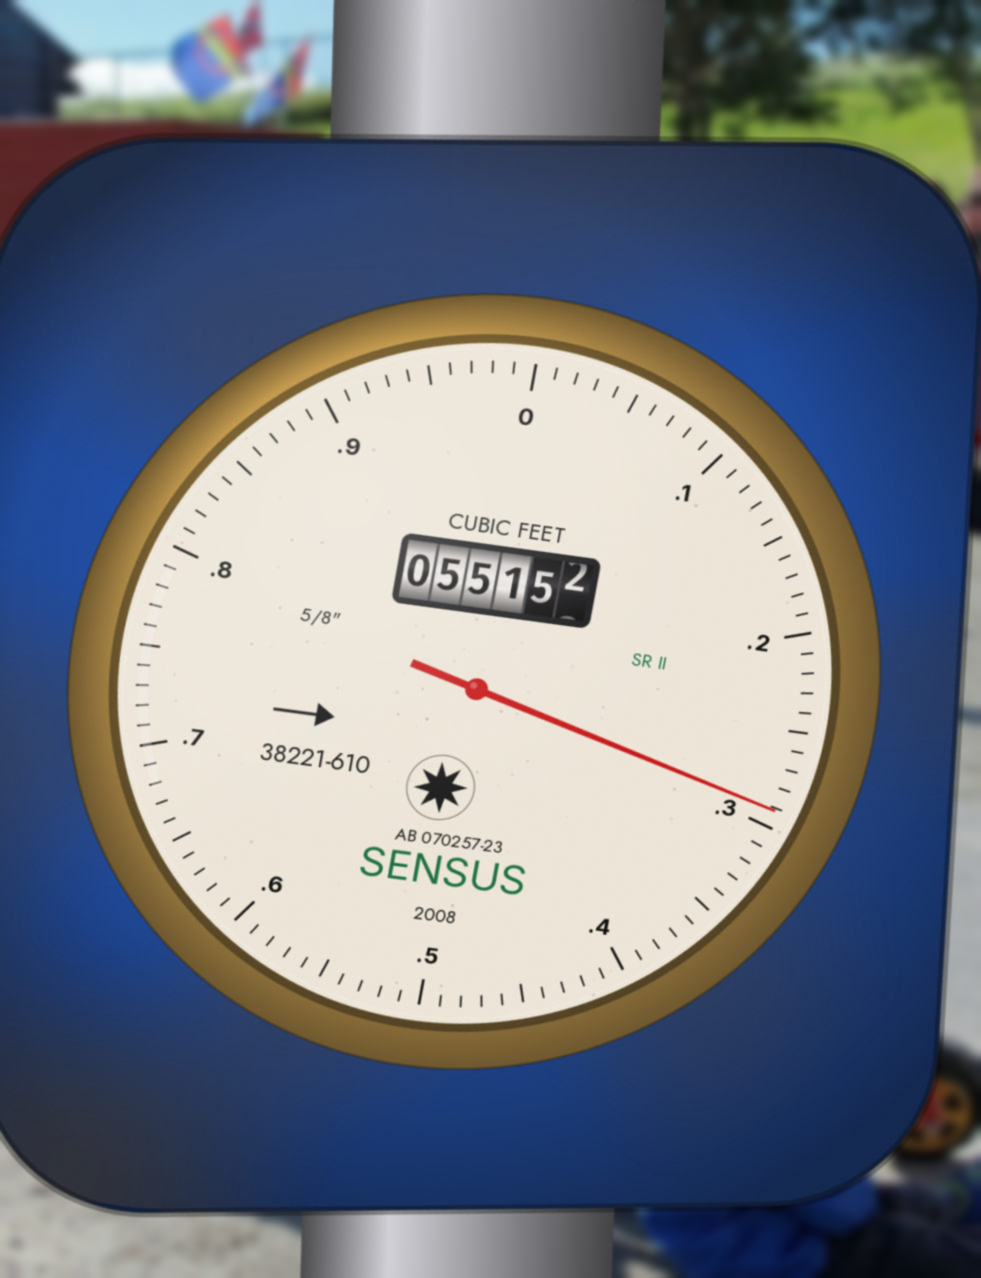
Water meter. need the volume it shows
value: 55152.29 ft³
